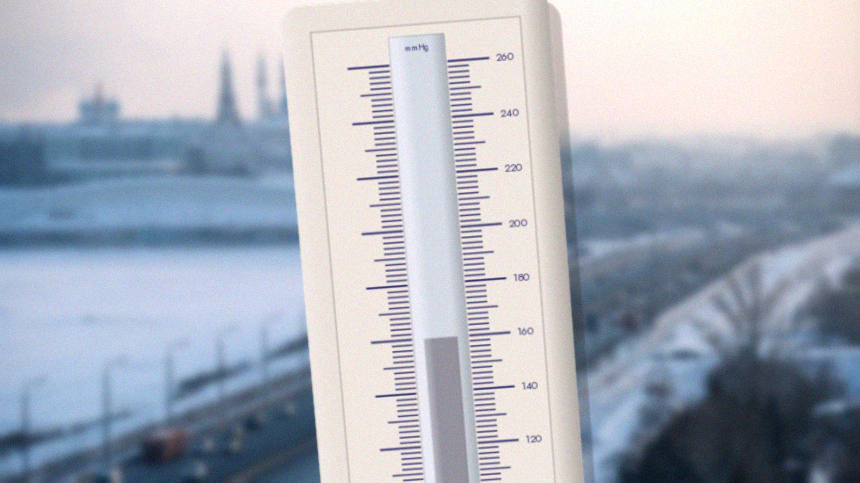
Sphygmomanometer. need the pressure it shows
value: 160 mmHg
